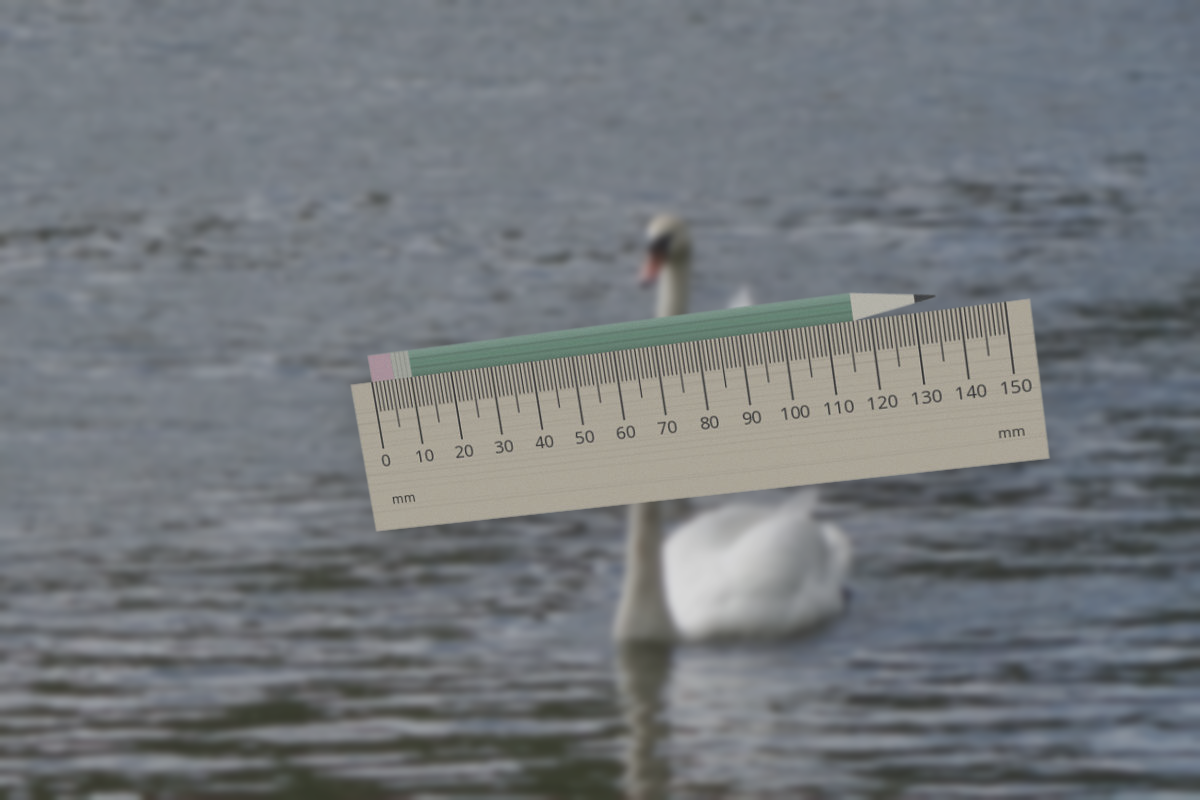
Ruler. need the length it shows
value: 135 mm
